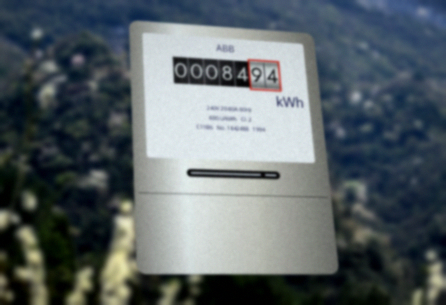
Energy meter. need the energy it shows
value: 84.94 kWh
